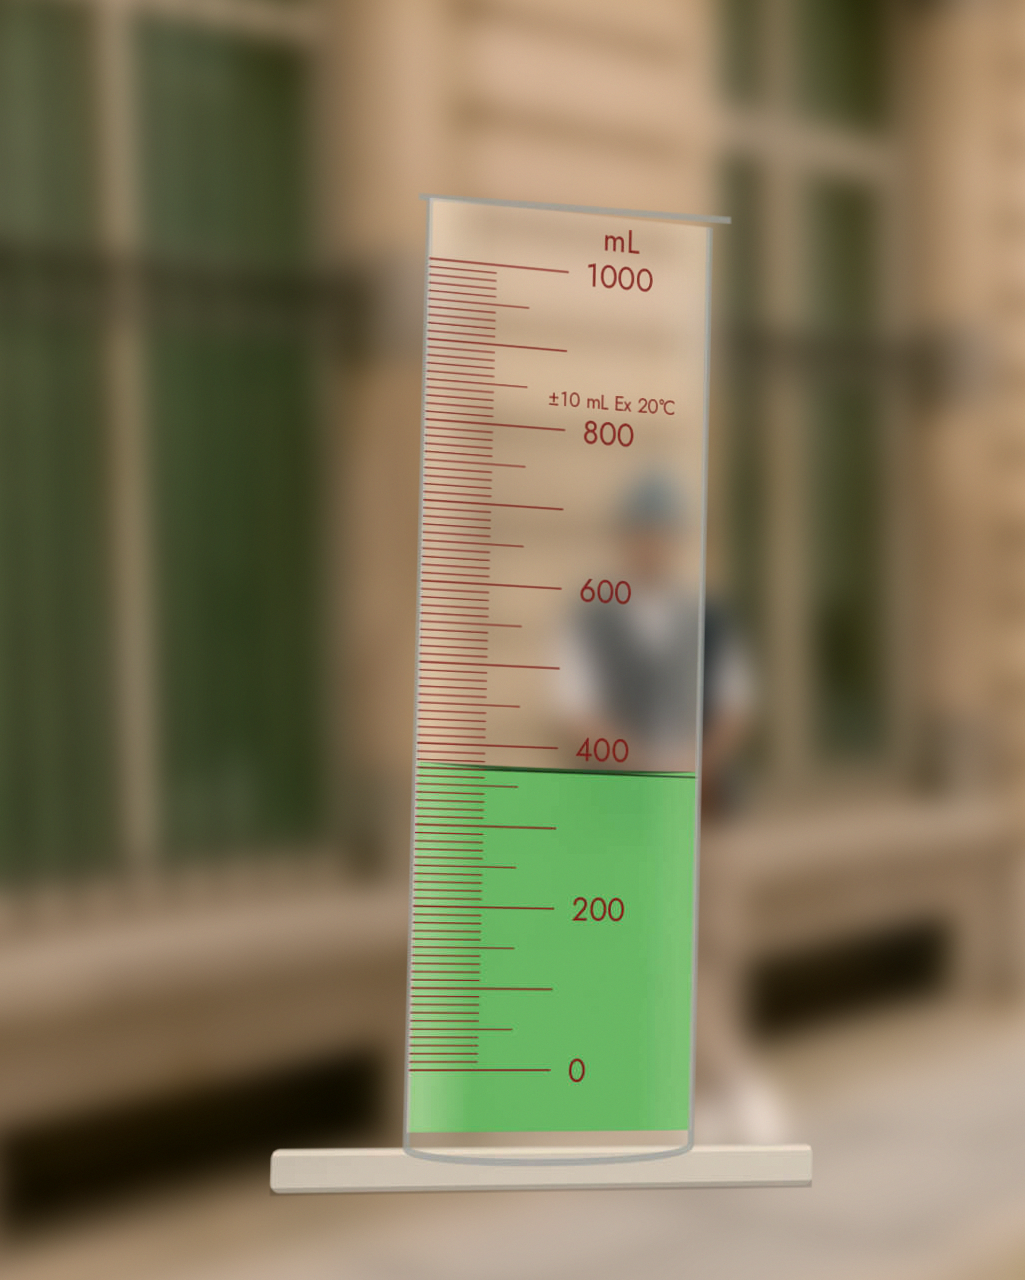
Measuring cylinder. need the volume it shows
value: 370 mL
